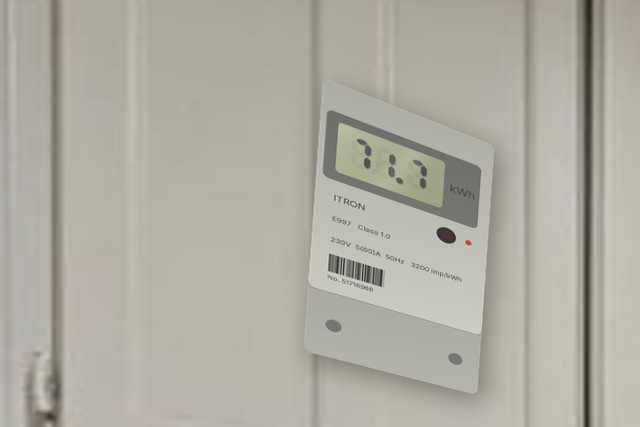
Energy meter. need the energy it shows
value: 71.7 kWh
